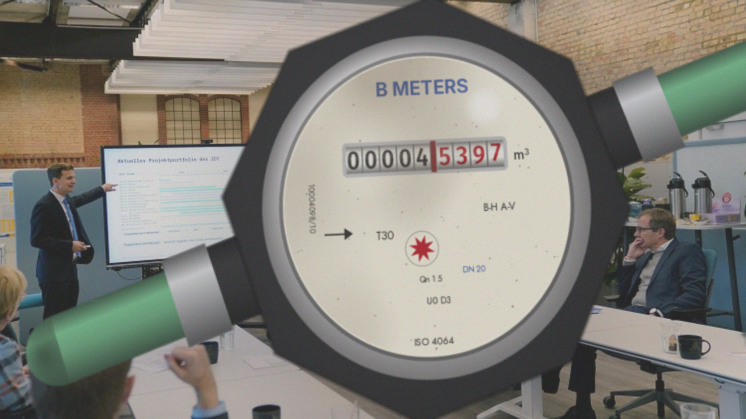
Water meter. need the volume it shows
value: 4.5397 m³
